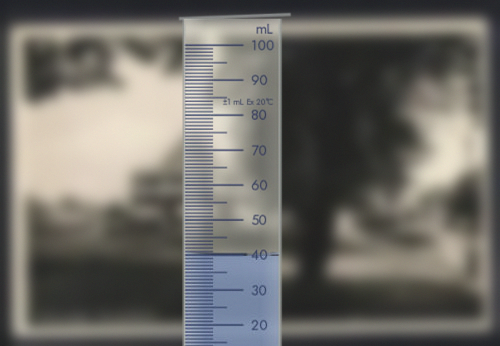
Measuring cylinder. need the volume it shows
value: 40 mL
